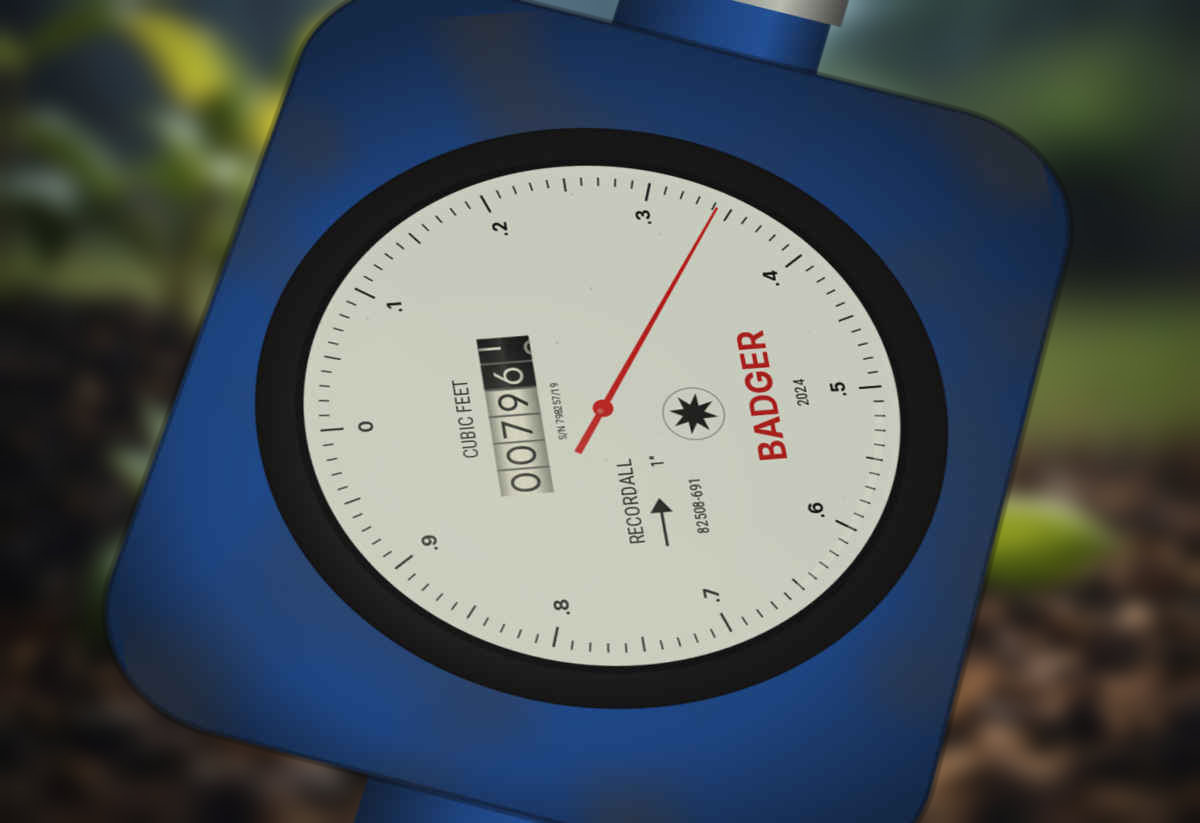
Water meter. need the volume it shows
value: 7961.34 ft³
